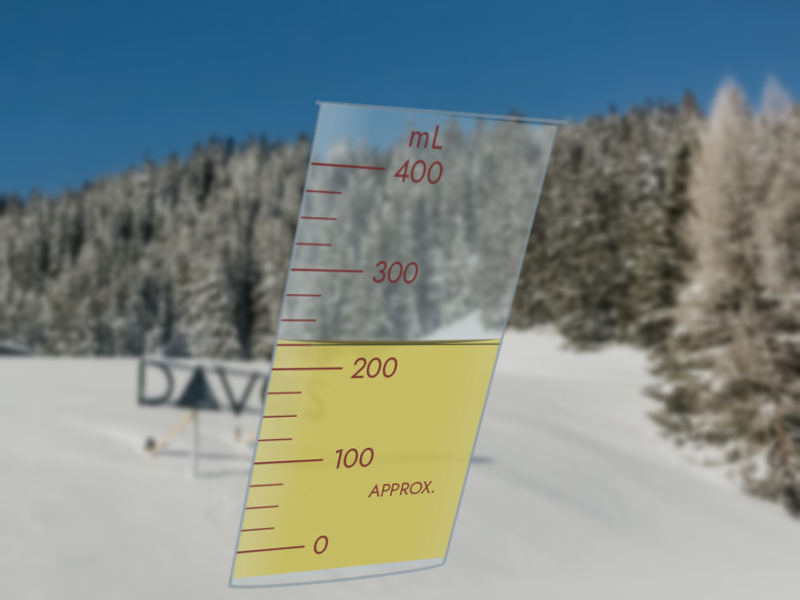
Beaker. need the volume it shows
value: 225 mL
